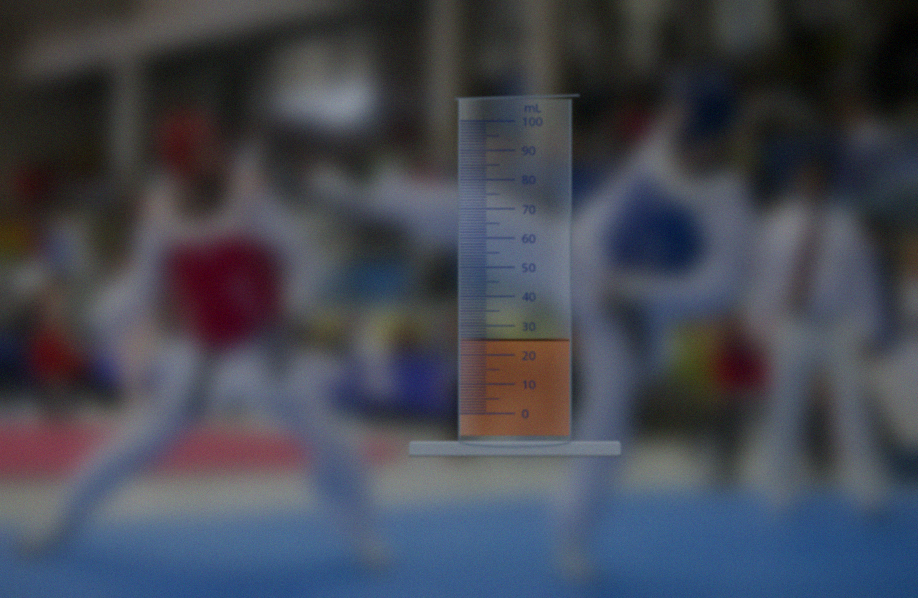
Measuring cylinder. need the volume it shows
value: 25 mL
